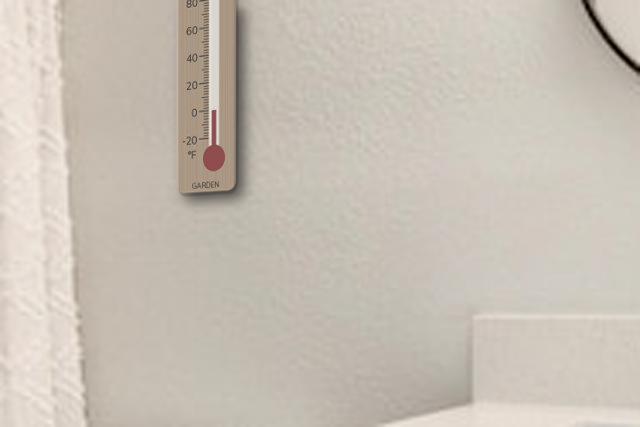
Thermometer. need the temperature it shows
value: 0 °F
